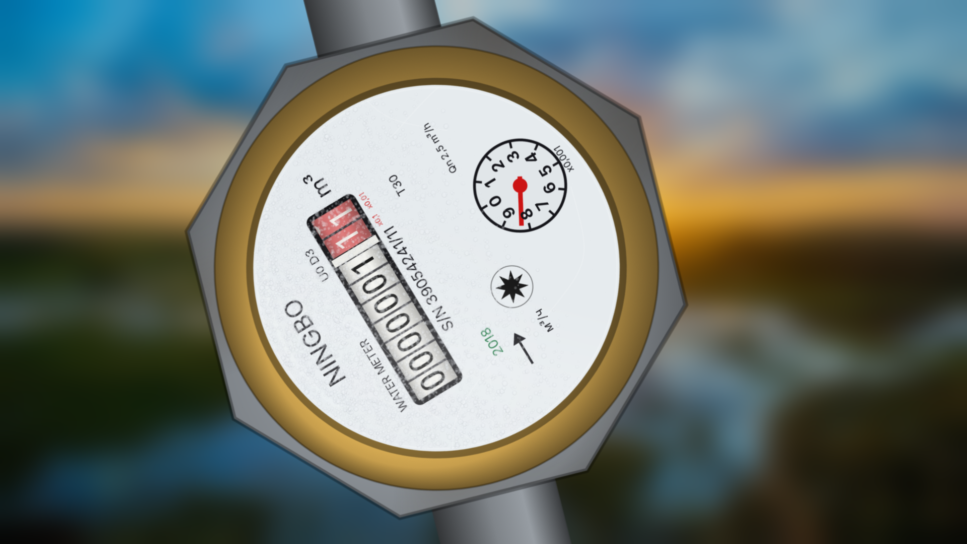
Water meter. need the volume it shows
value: 1.108 m³
